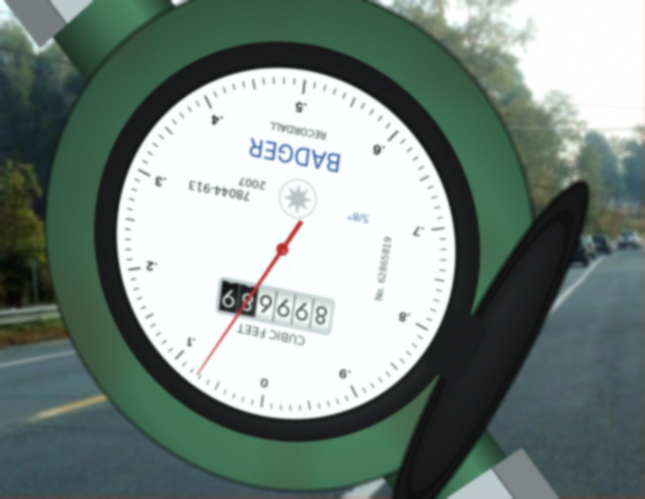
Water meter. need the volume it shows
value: 899689.07 ft³
